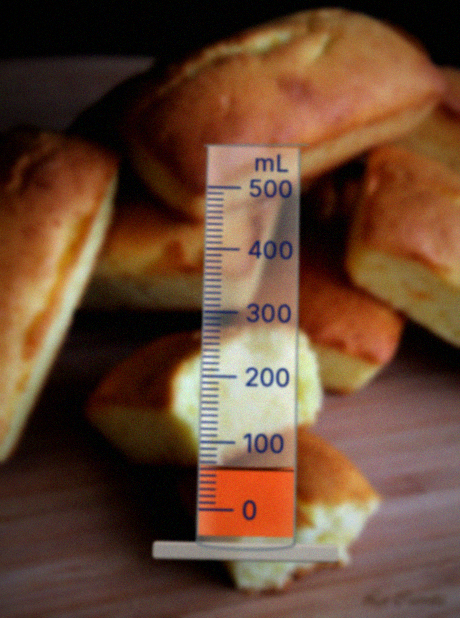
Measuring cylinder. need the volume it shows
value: 60 mL
